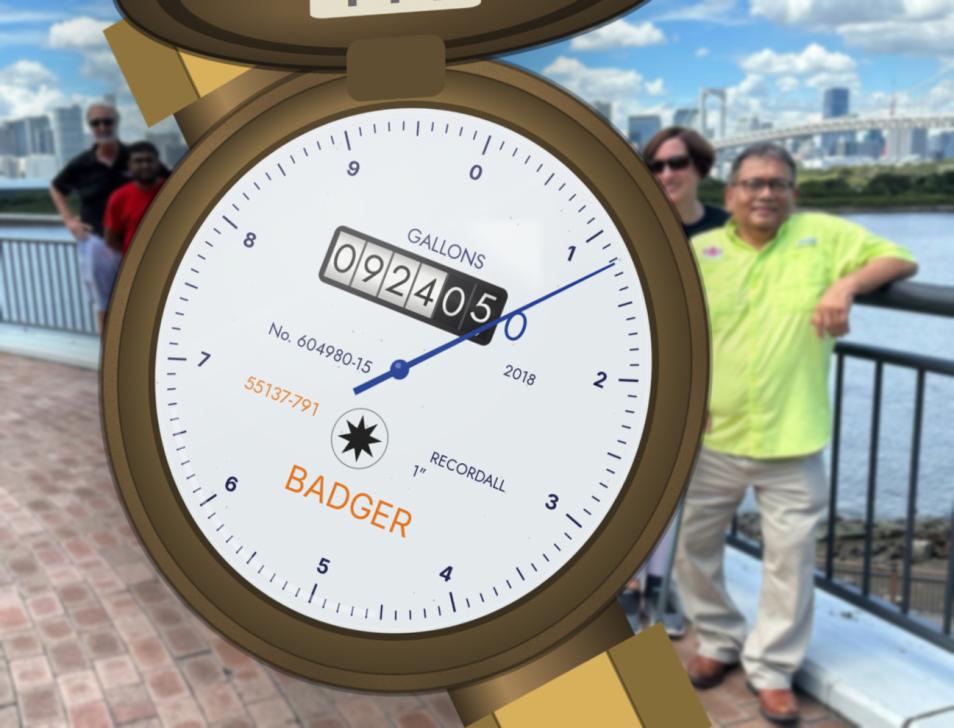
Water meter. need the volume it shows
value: 924051.2 gal
